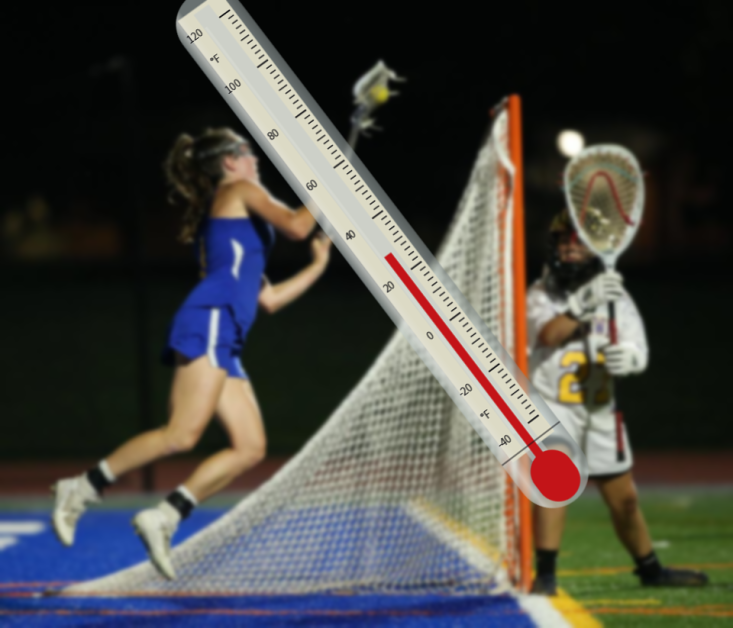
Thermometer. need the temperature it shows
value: 28 °F
